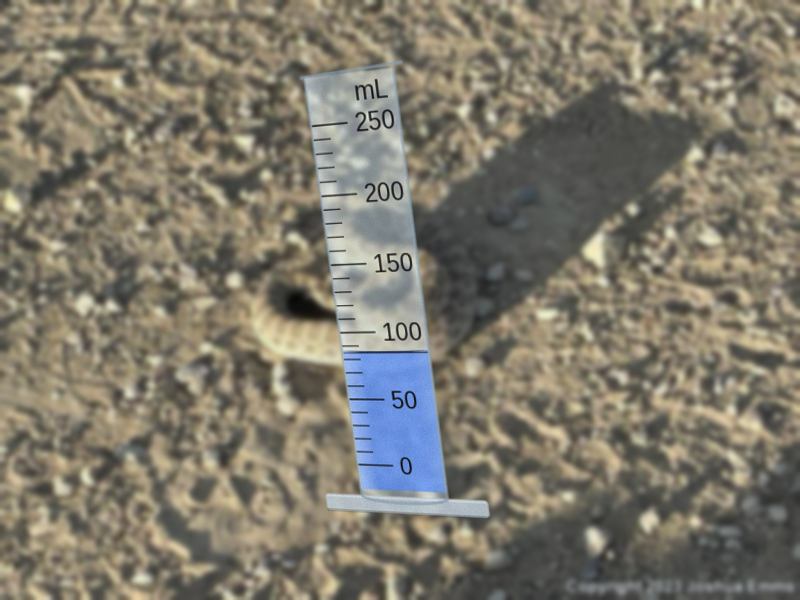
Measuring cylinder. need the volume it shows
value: 85 mL
